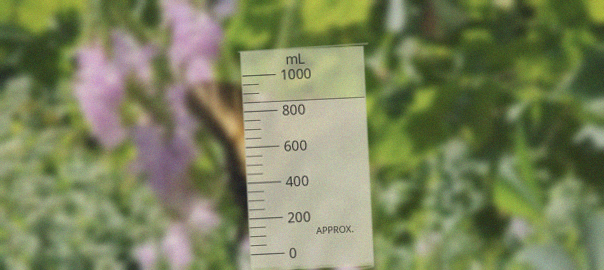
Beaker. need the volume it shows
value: 850 mL
